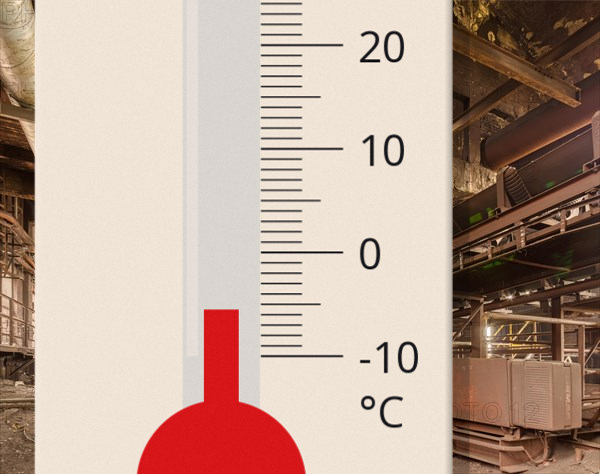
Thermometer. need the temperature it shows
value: -5.5 °C
